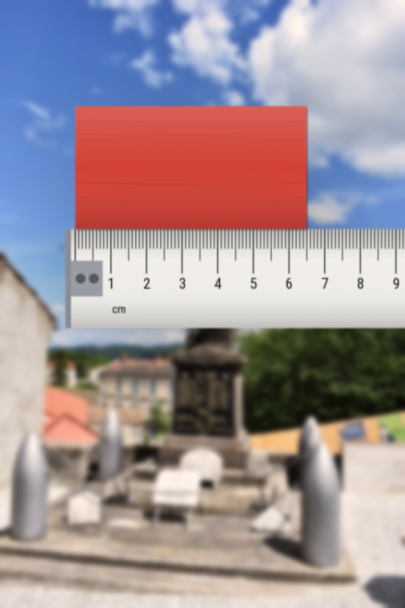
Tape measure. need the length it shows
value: 6.5 cm
